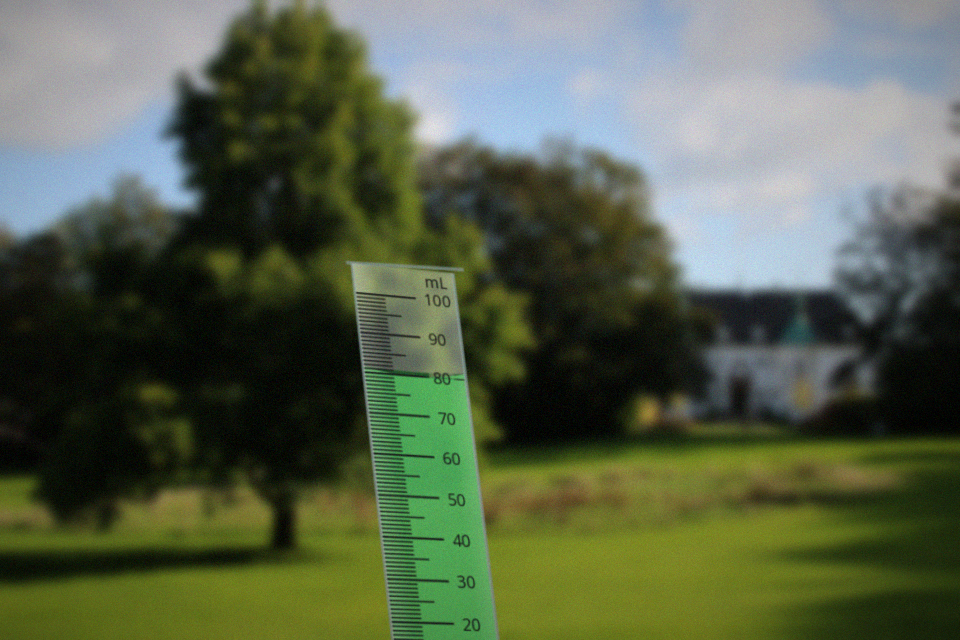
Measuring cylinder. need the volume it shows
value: 80 mL
